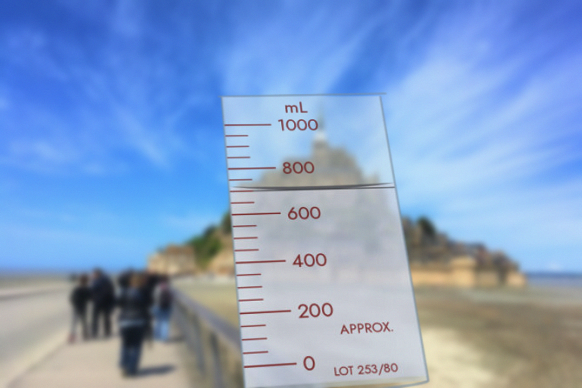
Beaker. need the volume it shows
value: 700 mL
